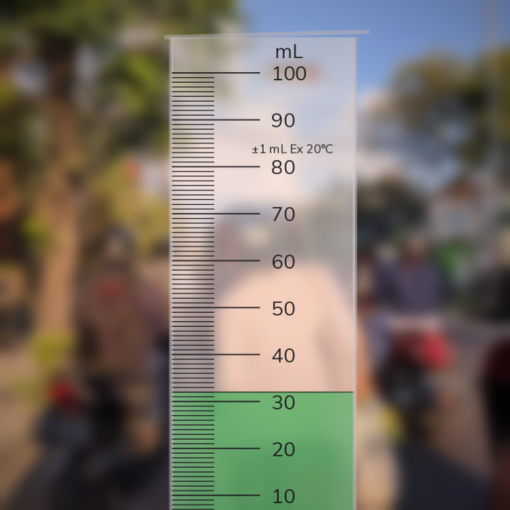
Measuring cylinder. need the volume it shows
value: 32 mL
